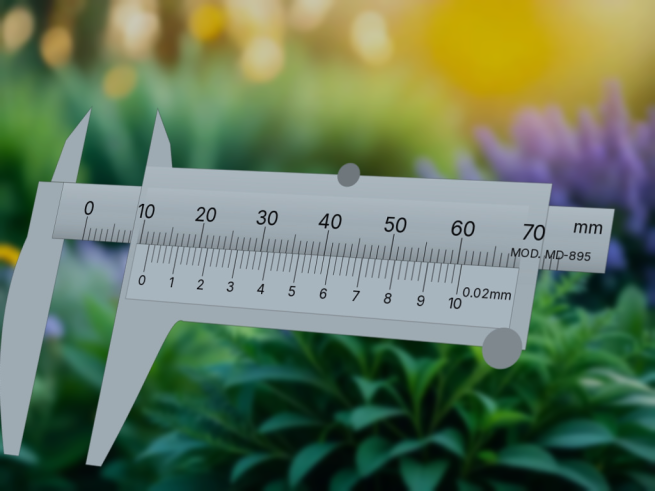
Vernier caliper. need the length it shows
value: 11.6 mm
